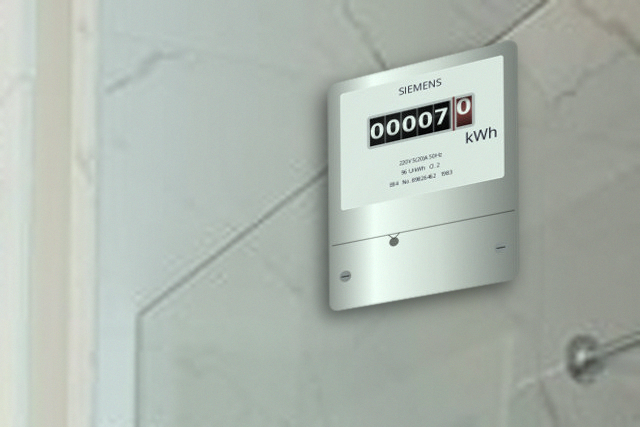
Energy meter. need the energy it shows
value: 7.0 kWh
